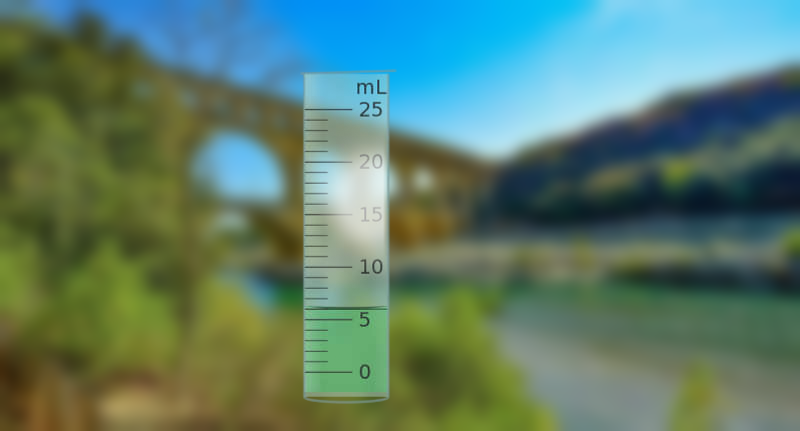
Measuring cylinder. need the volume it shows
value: 6 mL
